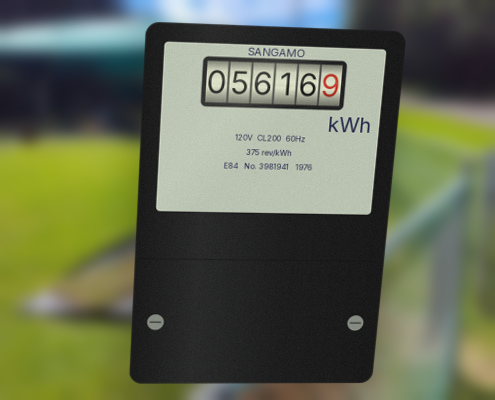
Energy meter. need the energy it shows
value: 5616.9 kWh
